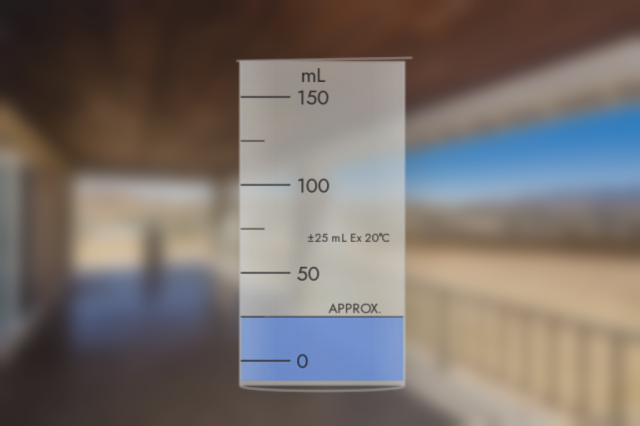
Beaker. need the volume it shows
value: 25 mL
